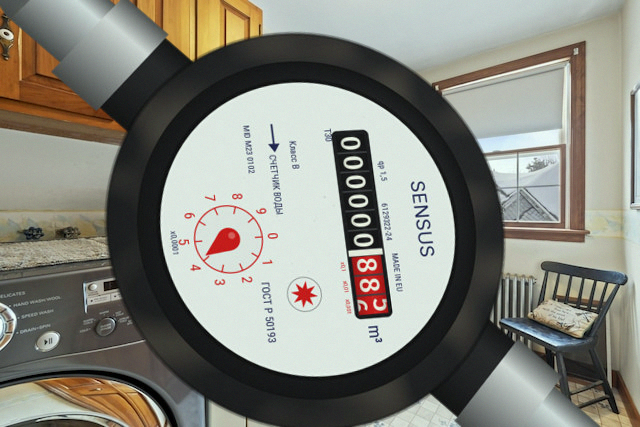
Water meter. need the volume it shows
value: 0.8854 m³
